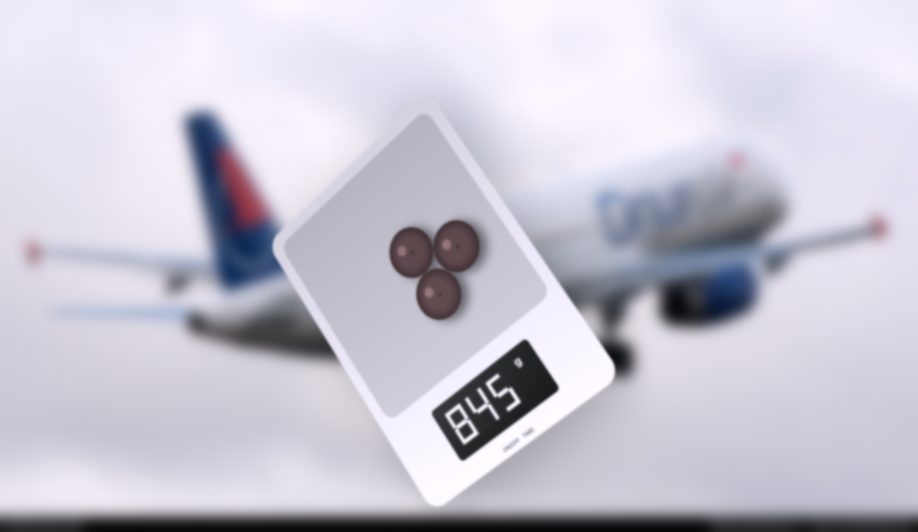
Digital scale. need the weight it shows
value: 845 g
